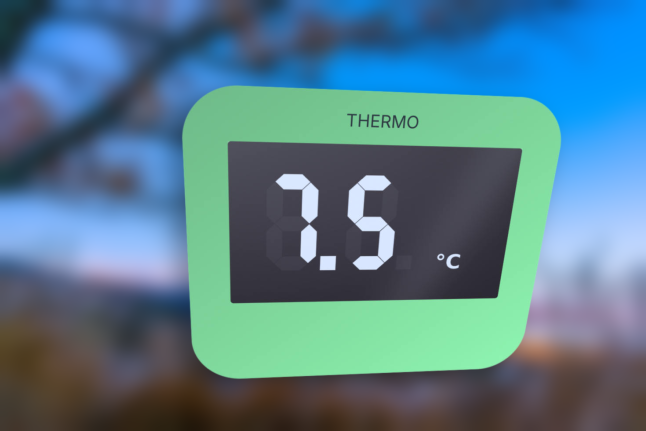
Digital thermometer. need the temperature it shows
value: 7.5 °C
